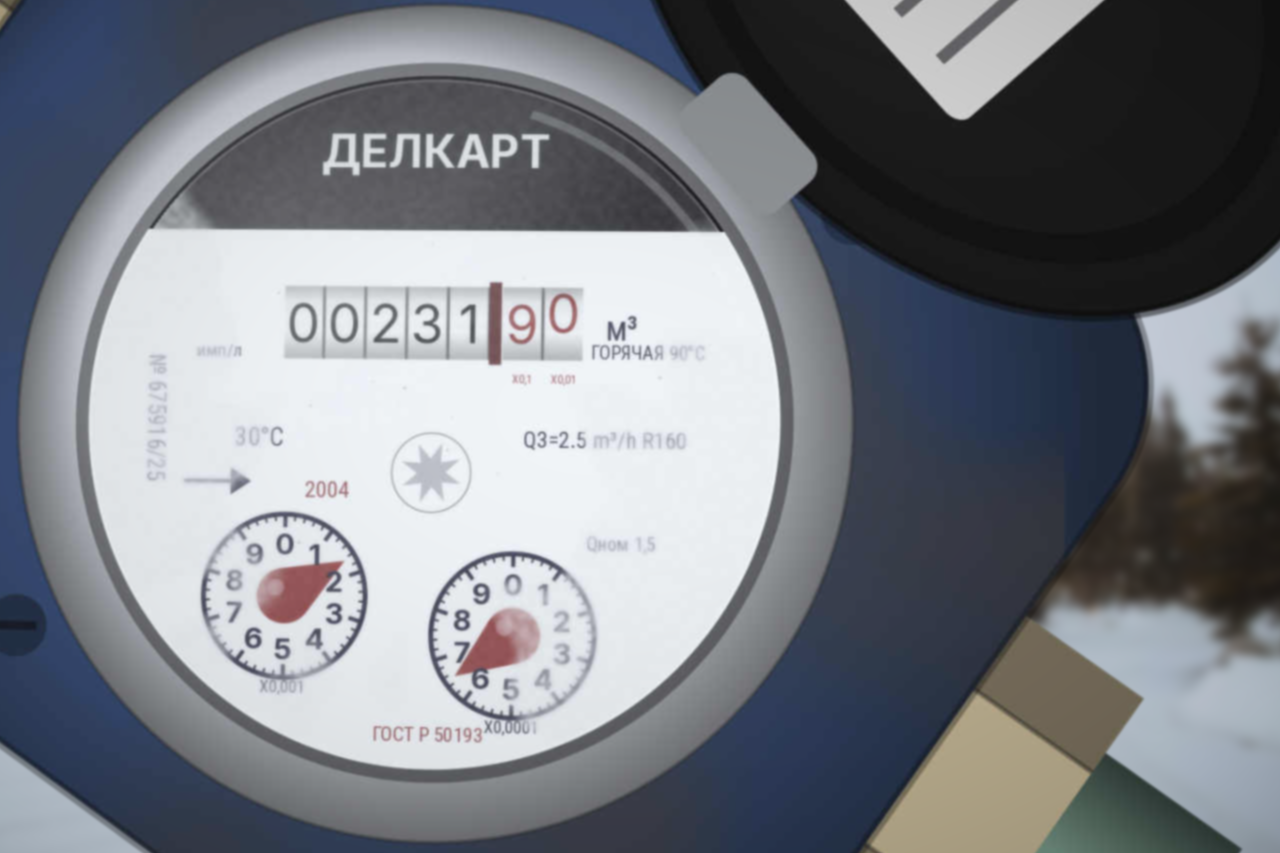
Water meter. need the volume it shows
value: 231.9016 m³
